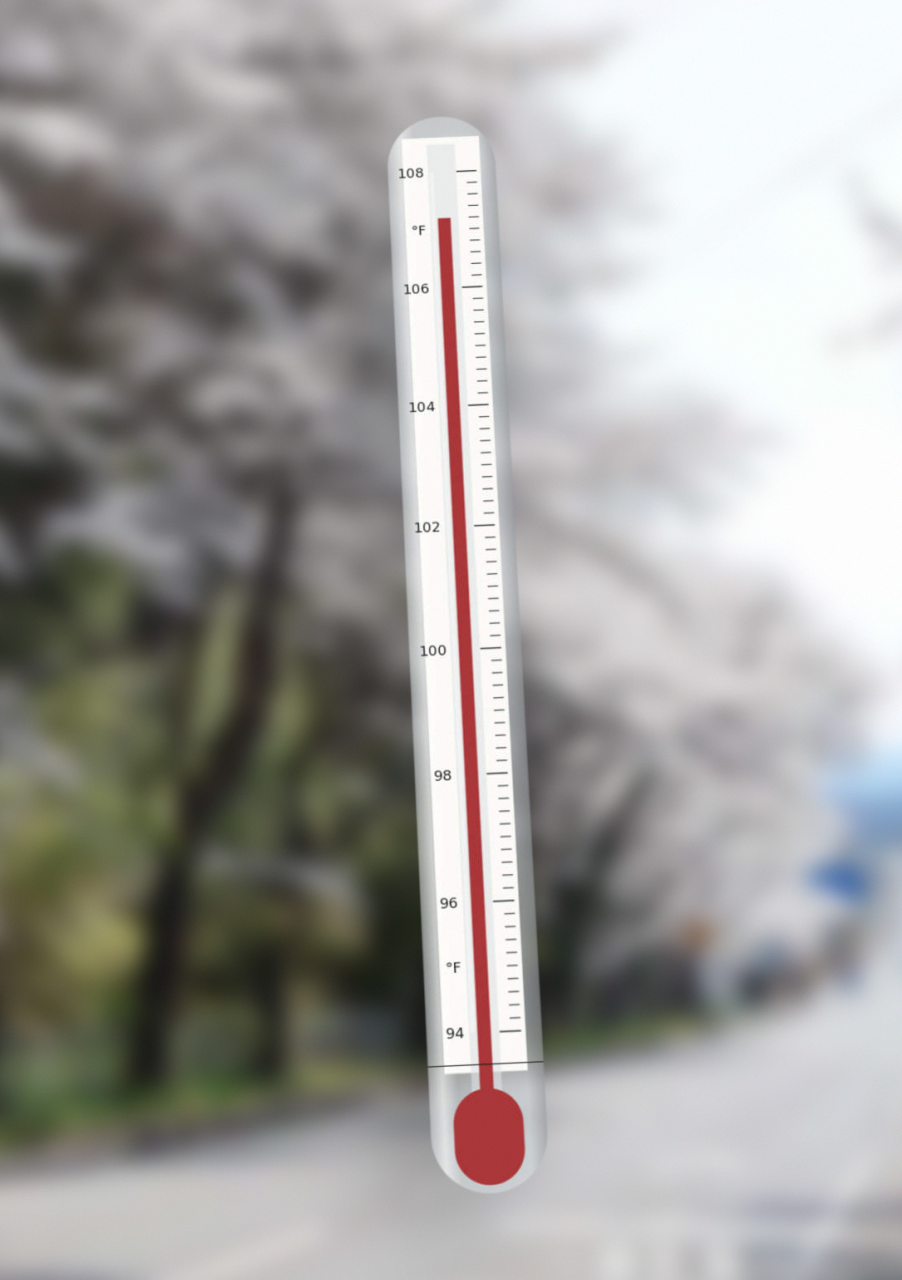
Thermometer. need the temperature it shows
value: 107.2 °F
